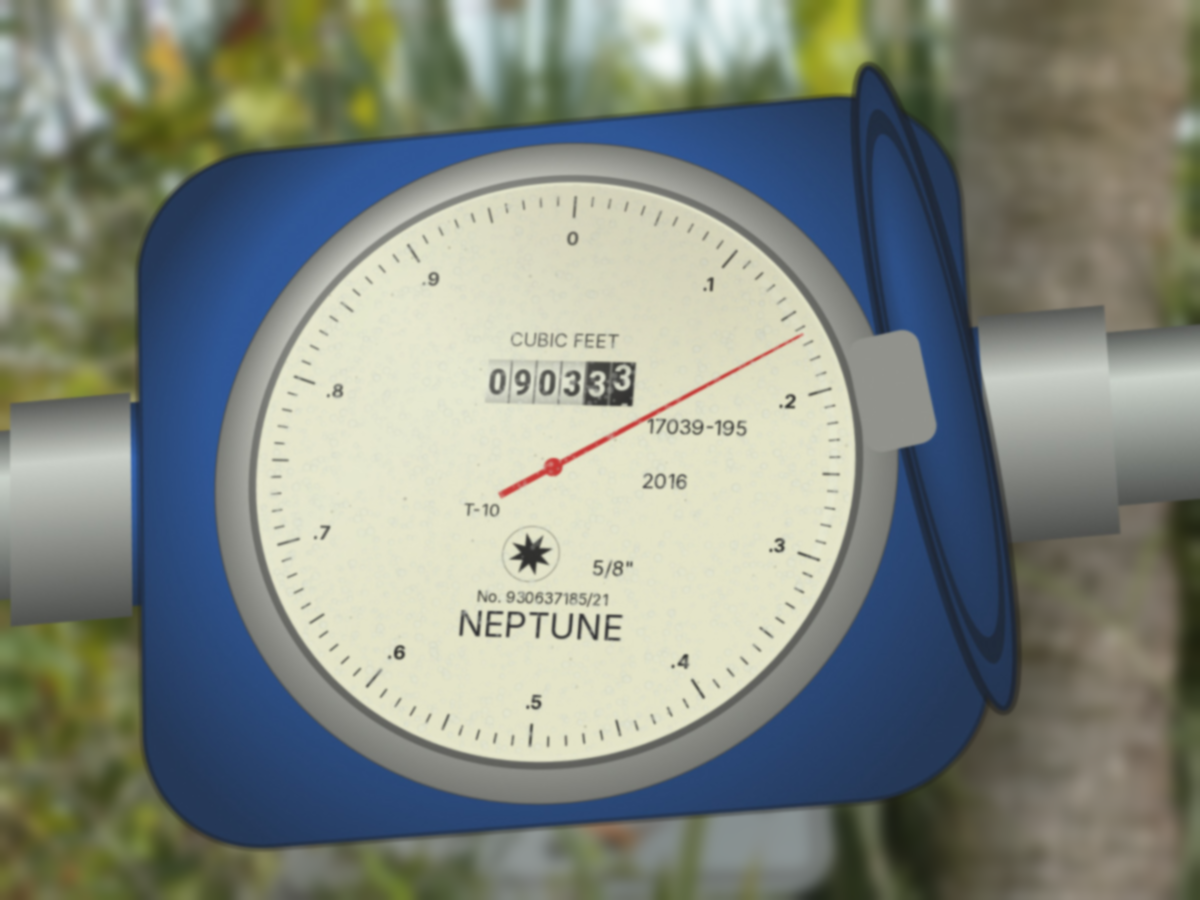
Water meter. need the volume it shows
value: 90333.16 ft³
